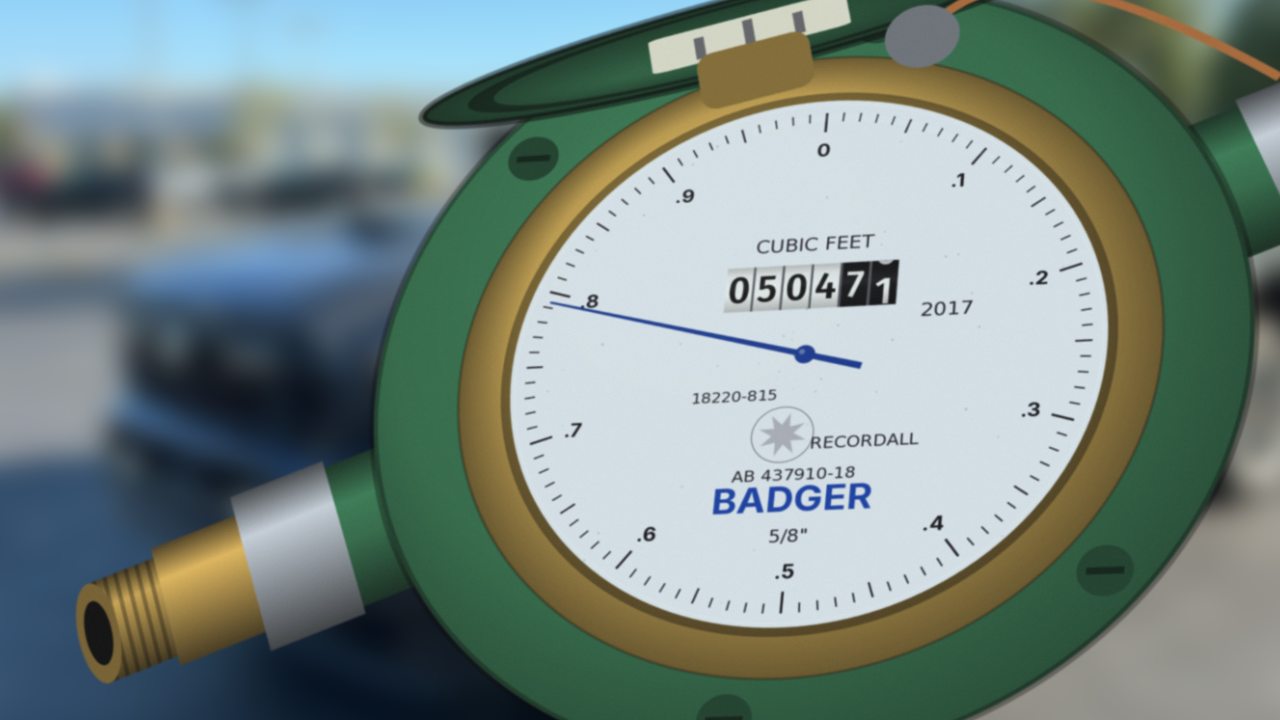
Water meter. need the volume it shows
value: 50470.79 ft³
